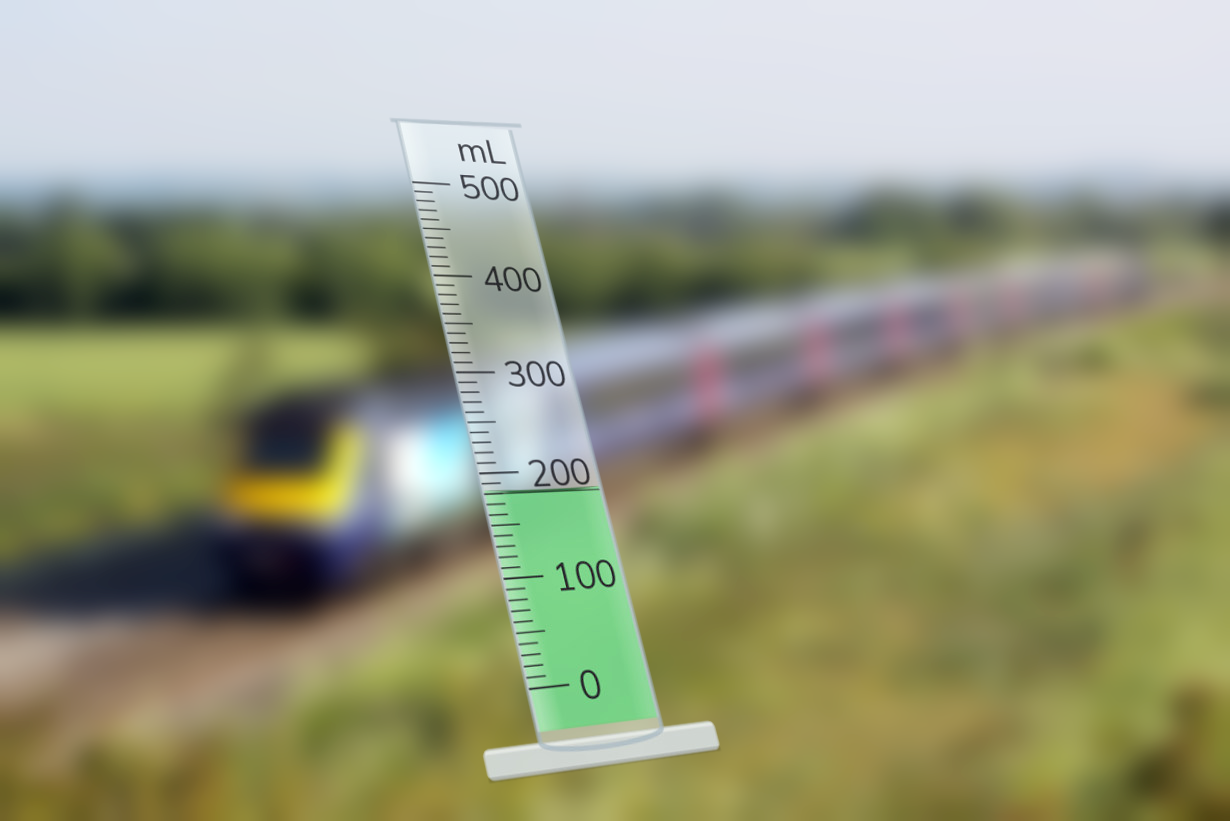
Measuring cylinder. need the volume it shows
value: 180 mL
